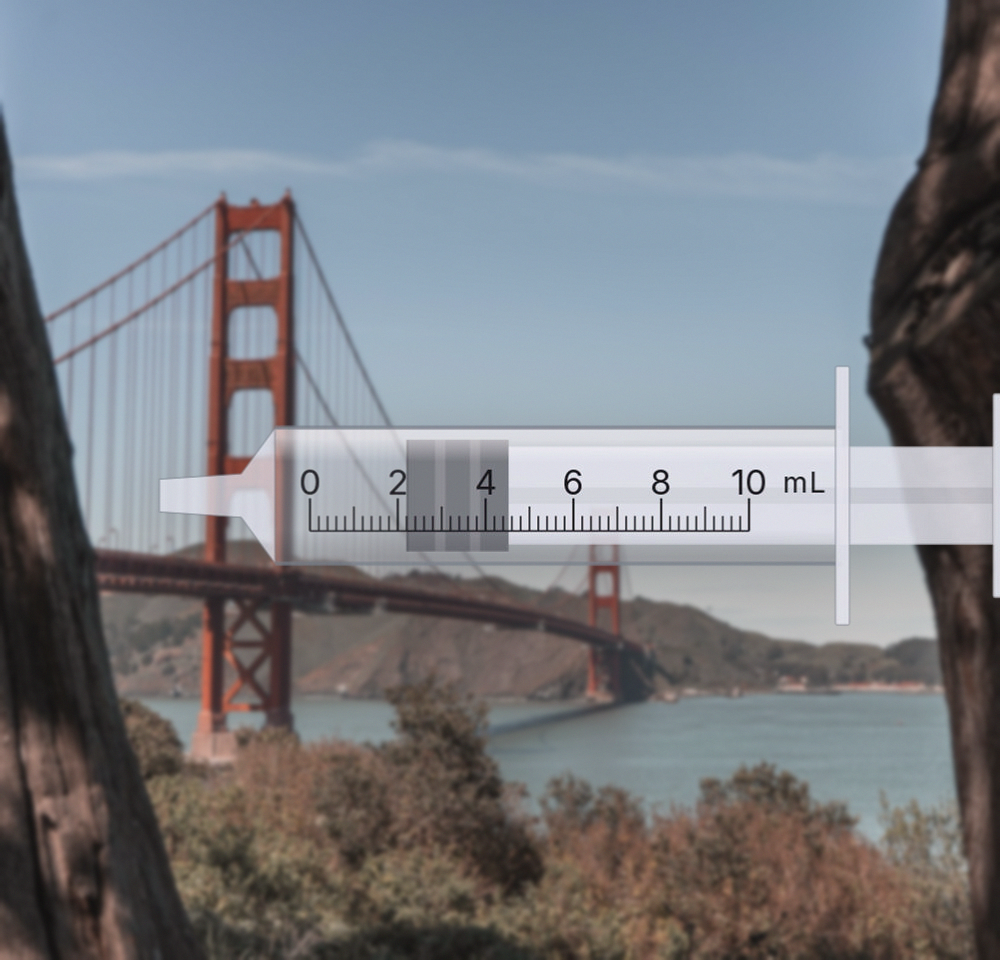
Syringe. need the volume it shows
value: 2.2 mL
